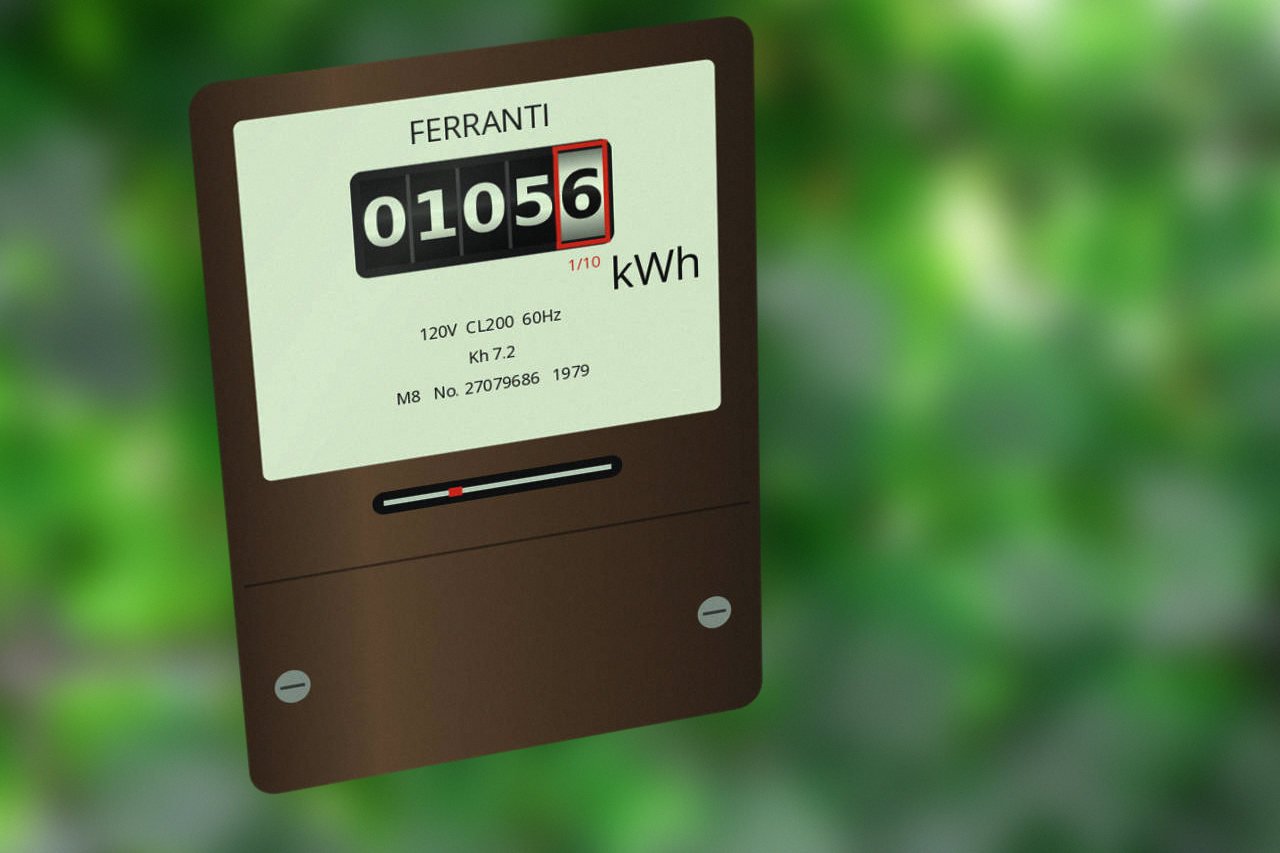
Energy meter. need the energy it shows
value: 105.6 kWh
